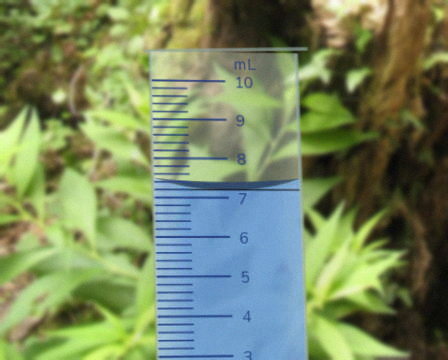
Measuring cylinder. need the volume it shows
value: 7.2 mL
